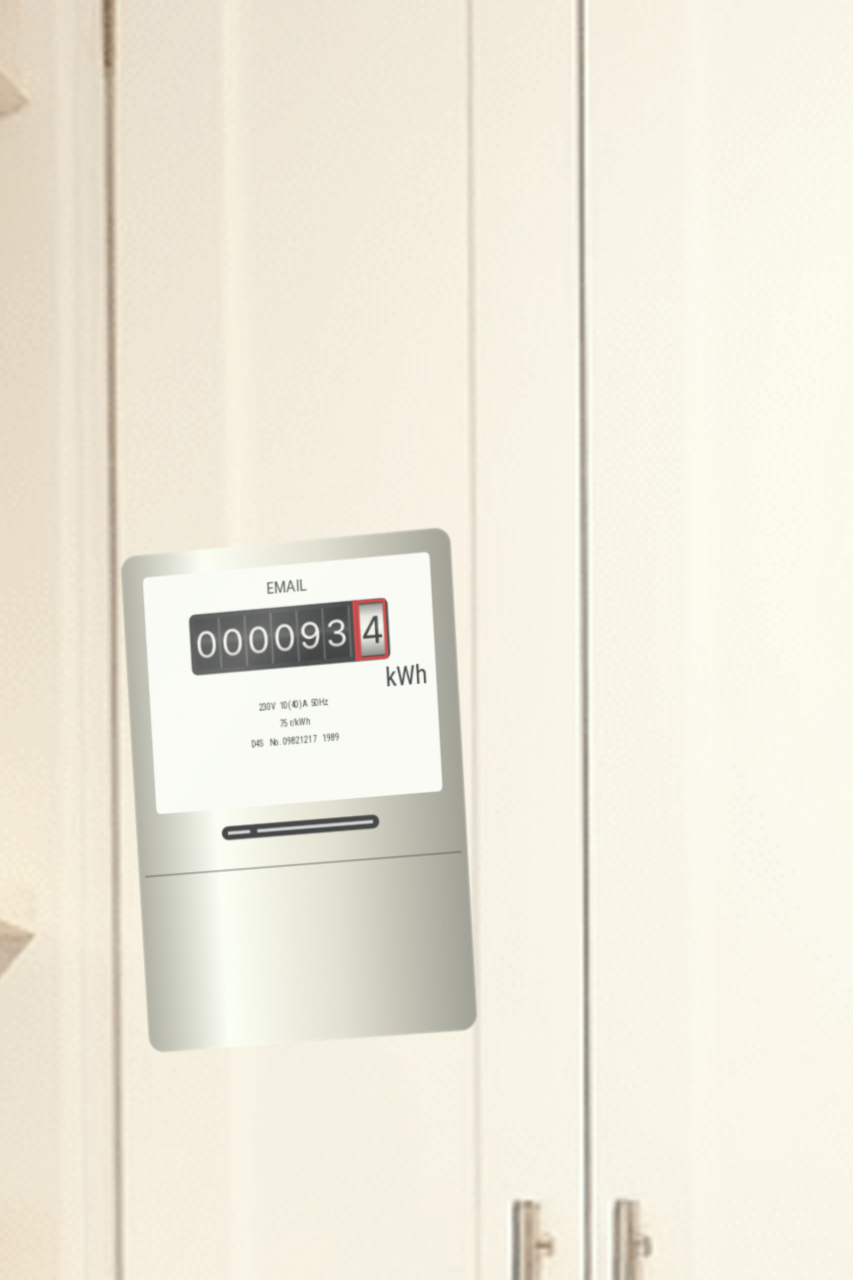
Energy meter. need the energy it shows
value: 93.4 kWh
